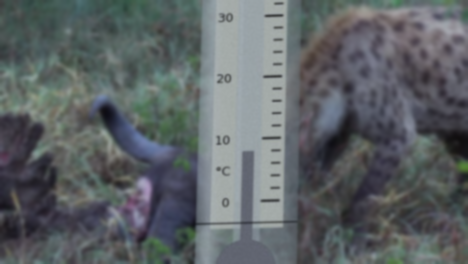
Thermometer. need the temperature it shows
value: 8 °C
